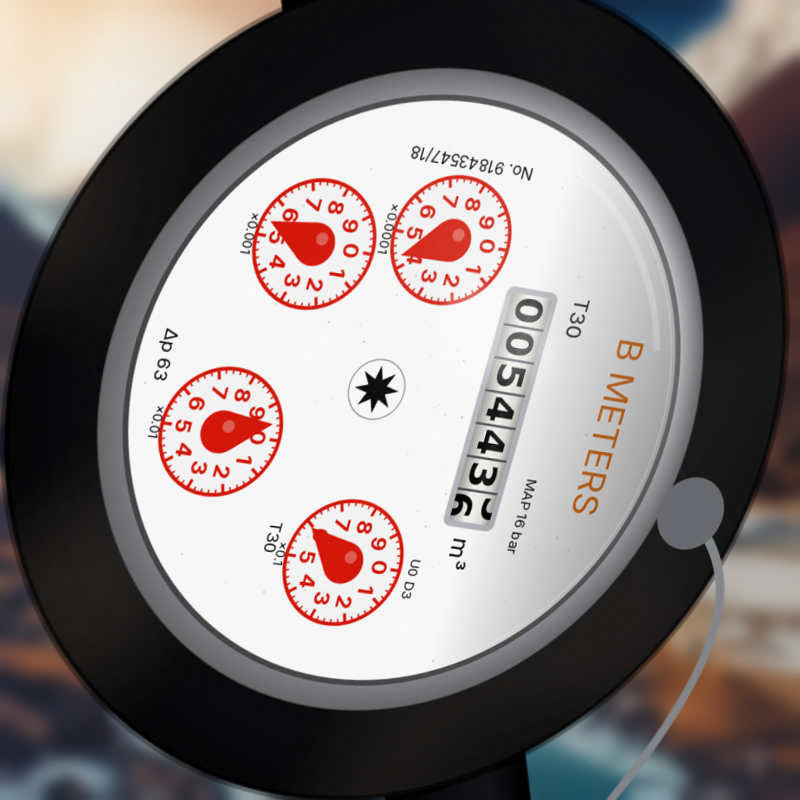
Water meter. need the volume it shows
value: 54435.5954 m³
